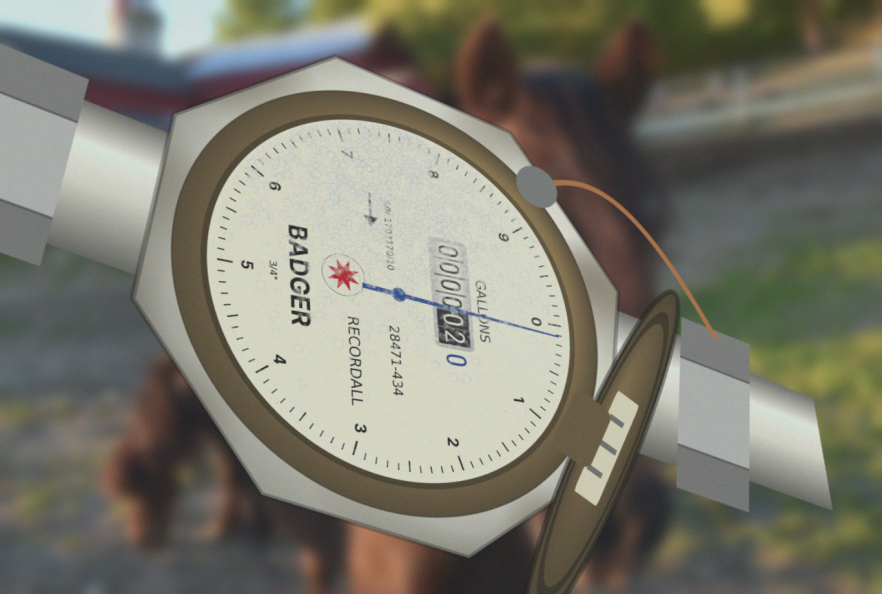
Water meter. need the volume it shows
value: 20.1 gal
